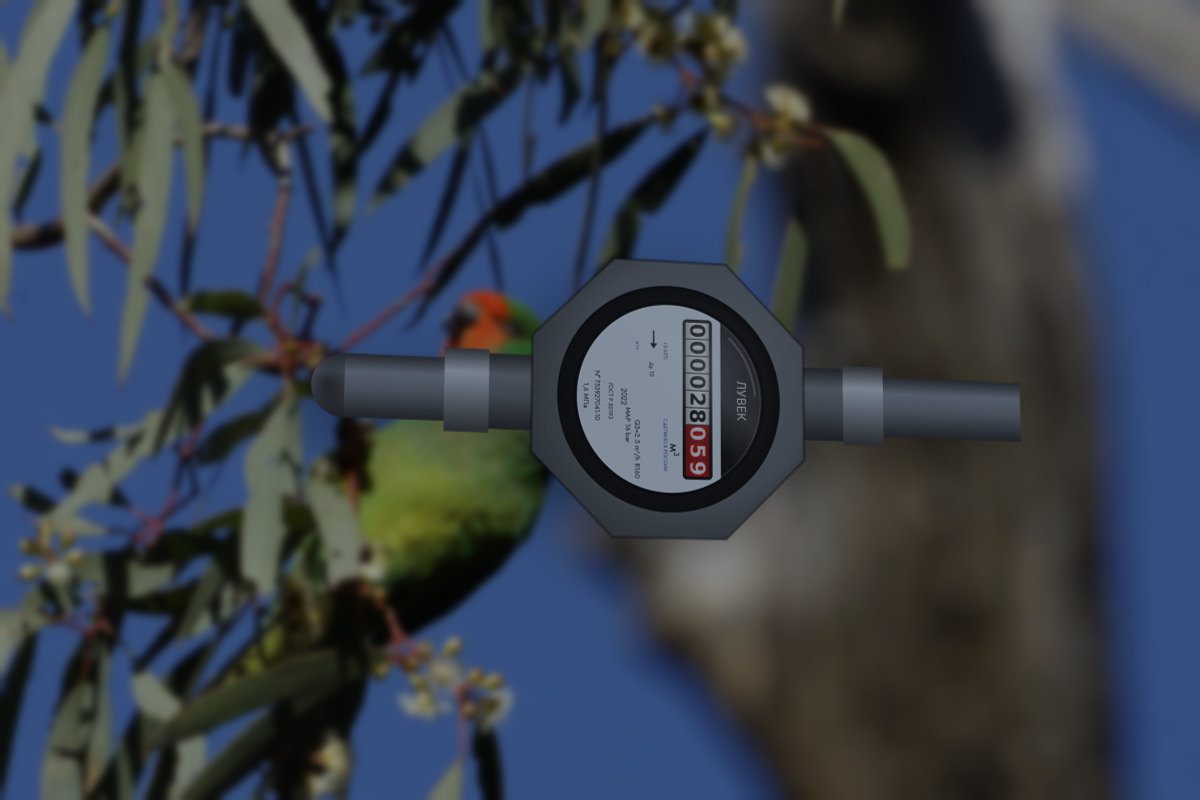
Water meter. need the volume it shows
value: 28.059 m³
